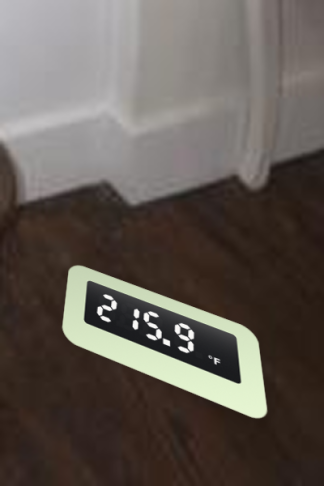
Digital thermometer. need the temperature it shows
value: 215.9 °F
